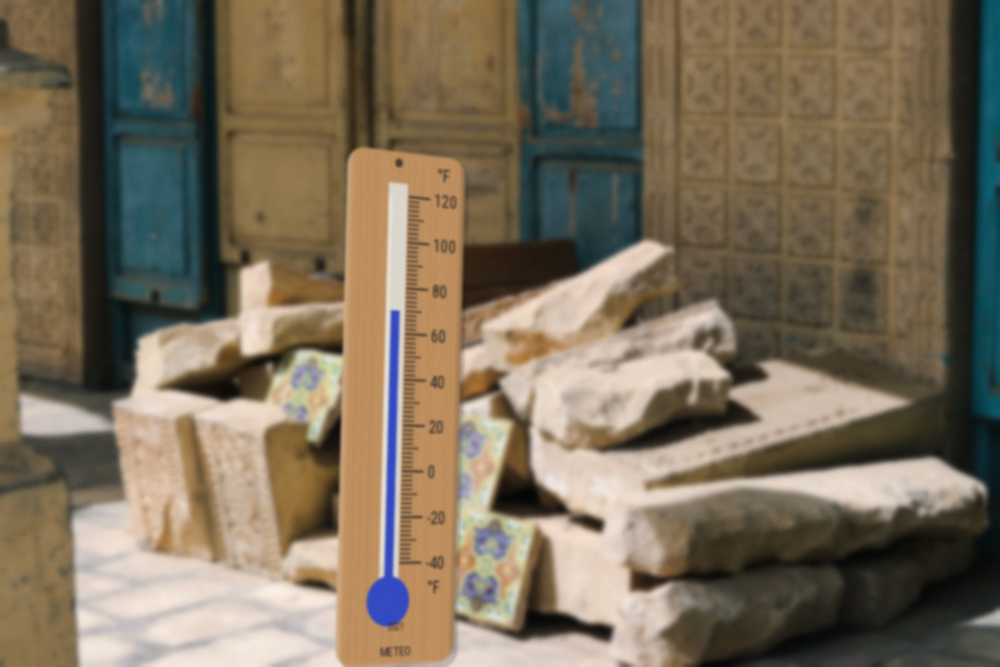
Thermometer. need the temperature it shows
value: 70 °F
